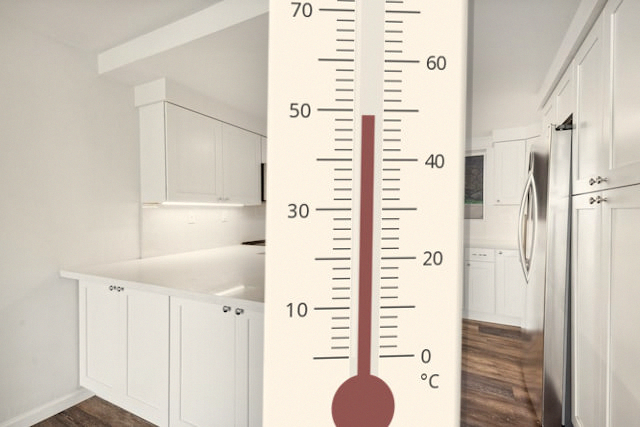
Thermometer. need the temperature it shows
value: 49 °C
